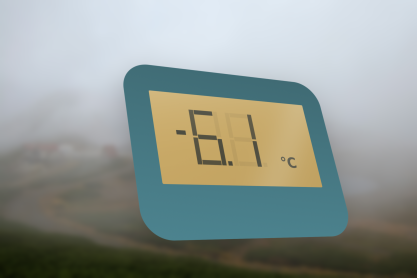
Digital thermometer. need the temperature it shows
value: -6.1 °C
